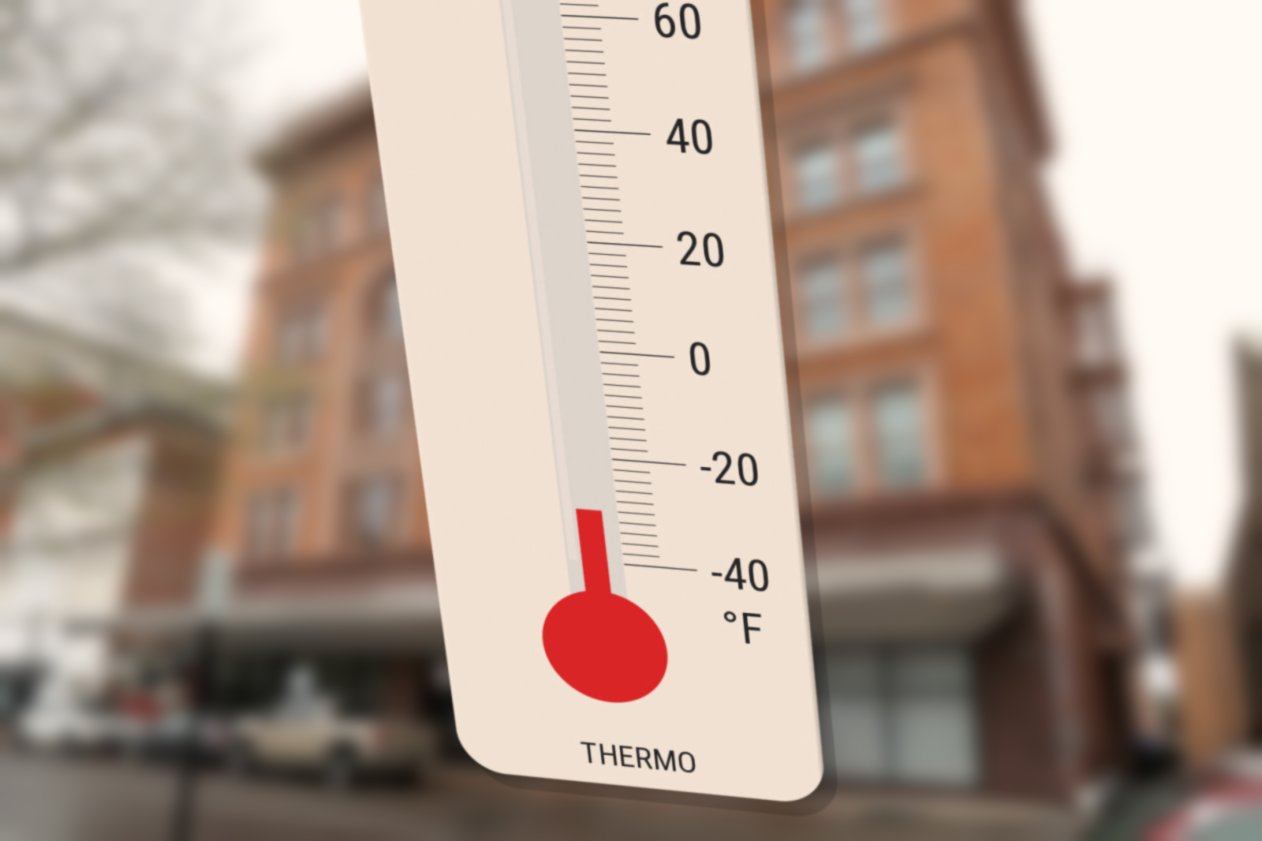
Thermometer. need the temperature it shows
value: -30 °F
